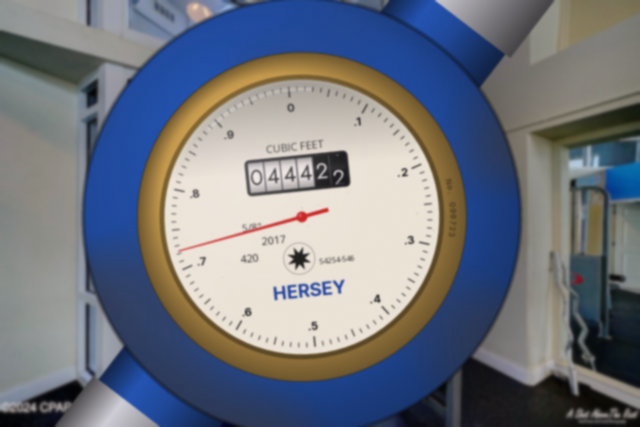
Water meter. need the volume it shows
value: 44421.72 ft³
